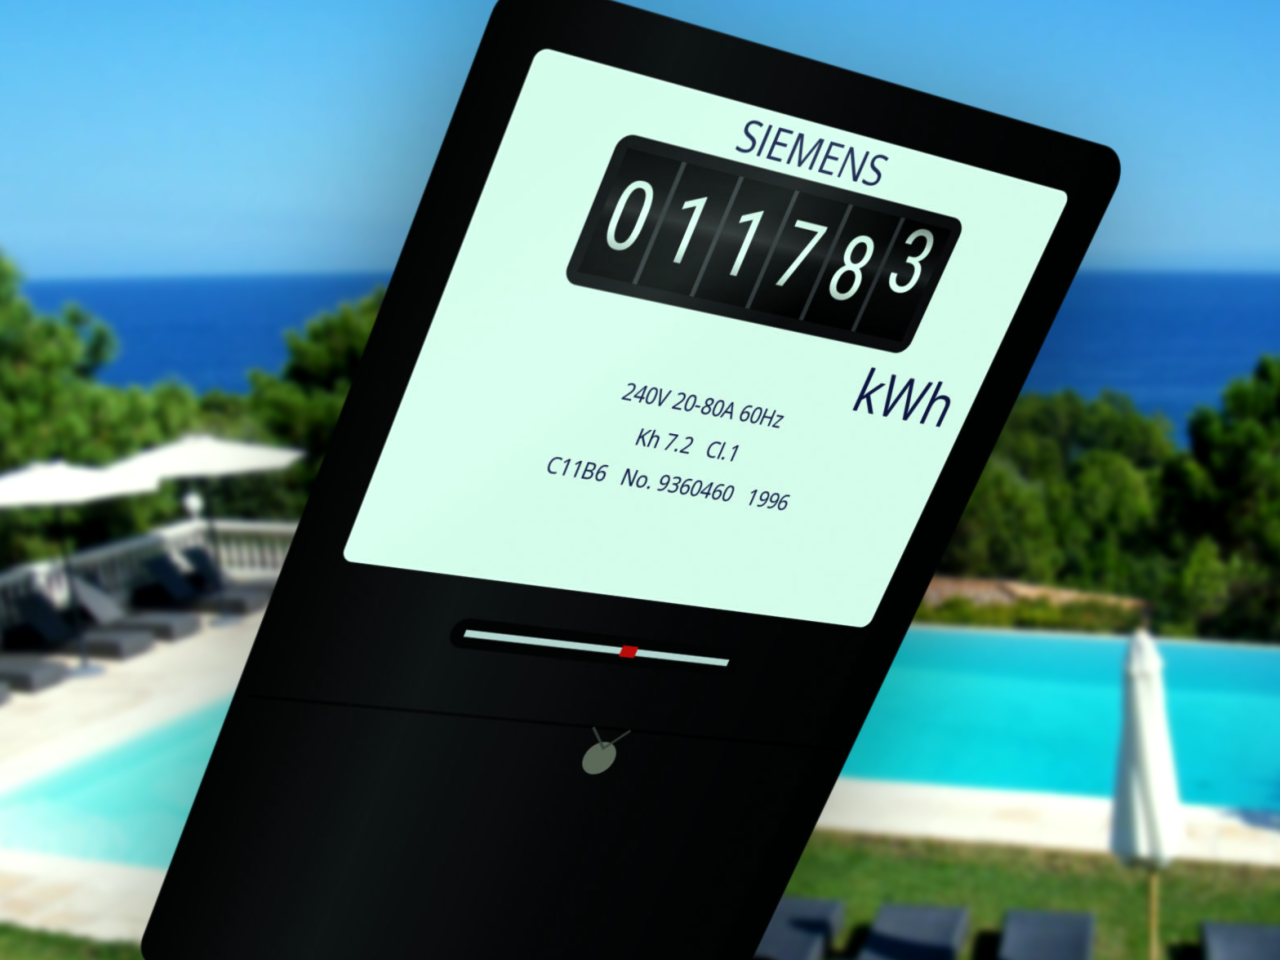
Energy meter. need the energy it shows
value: 11783 kWh
